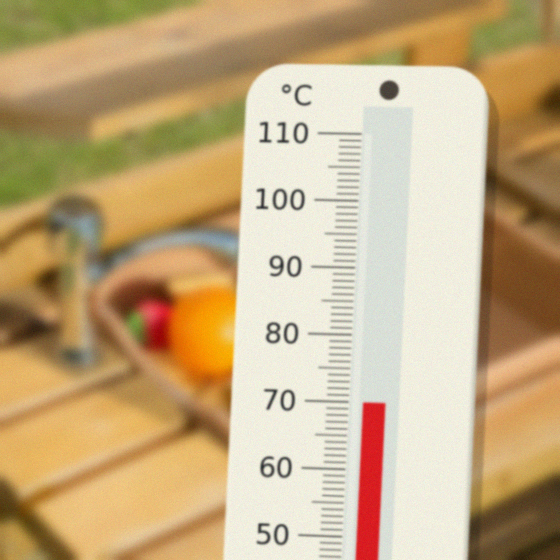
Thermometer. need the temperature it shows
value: 70 °C
